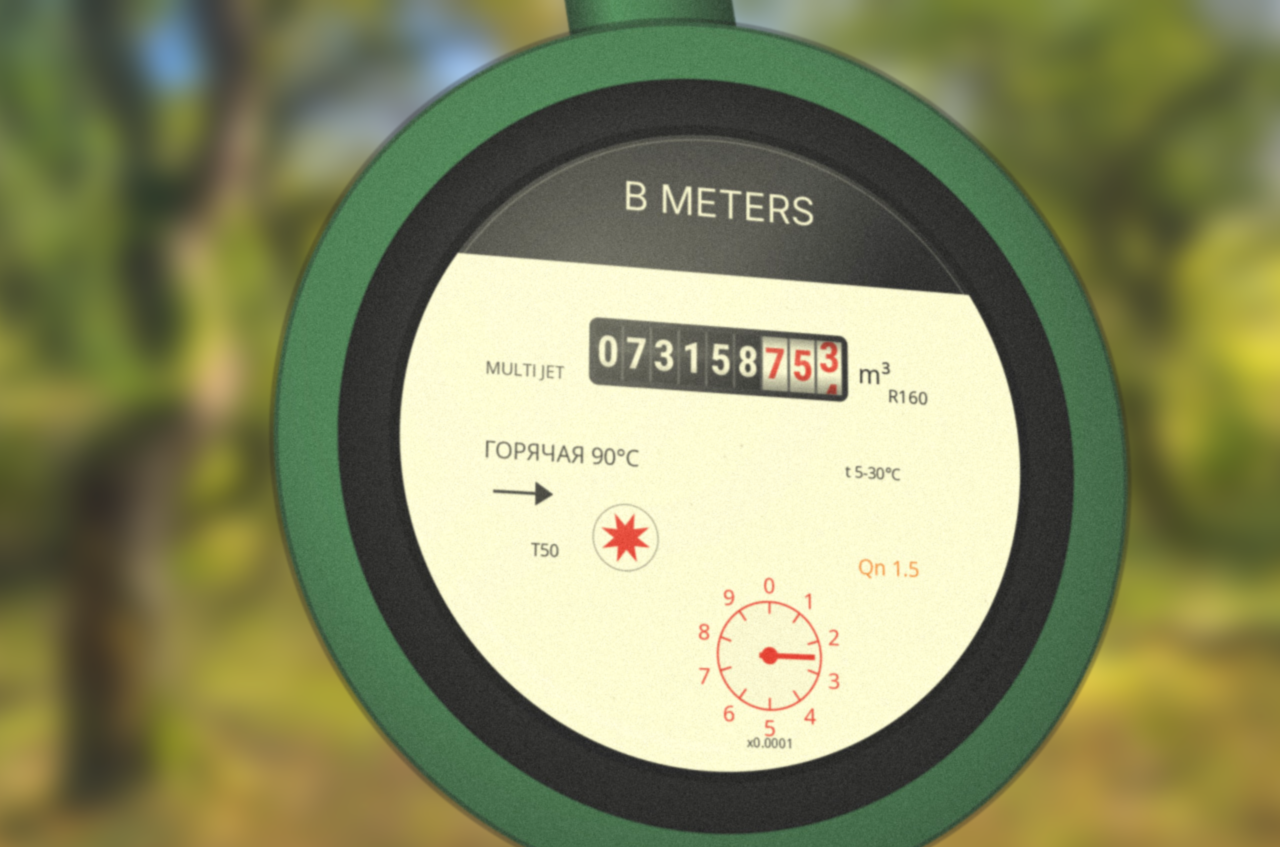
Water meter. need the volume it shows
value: 73158.7532 m³
